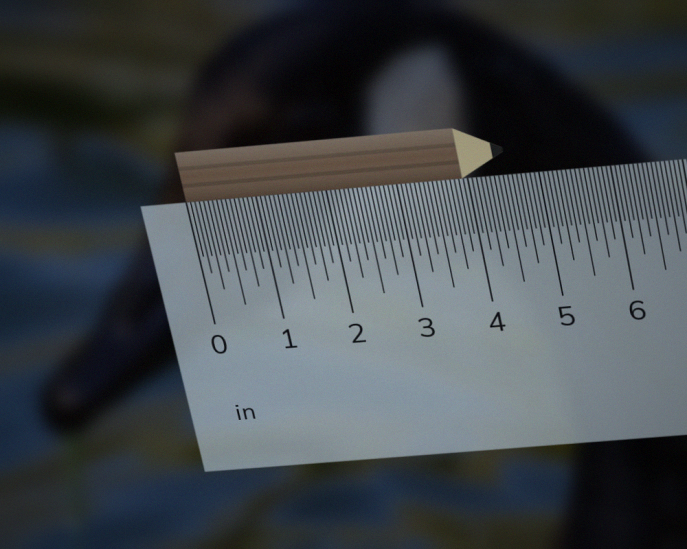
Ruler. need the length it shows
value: 4.5625 in
